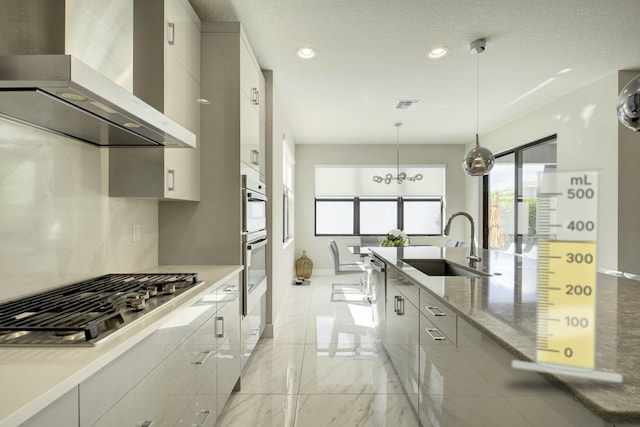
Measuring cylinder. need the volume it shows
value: 350 mL
